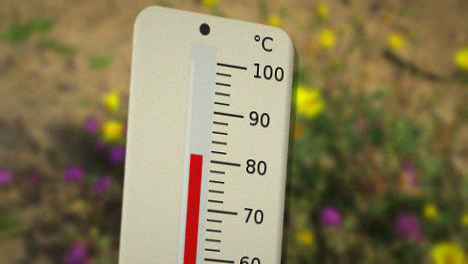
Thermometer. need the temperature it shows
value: 81 °C
